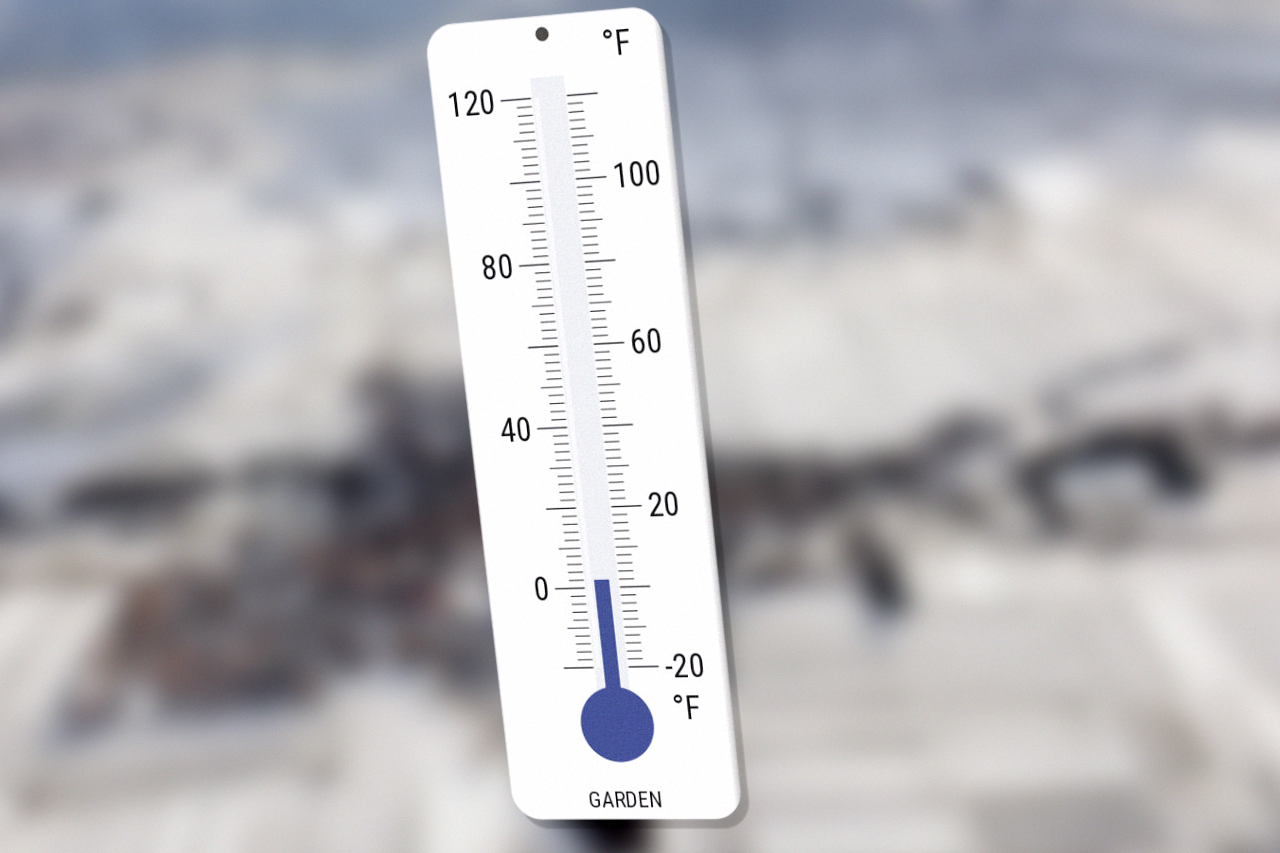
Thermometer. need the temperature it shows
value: 2 °F
